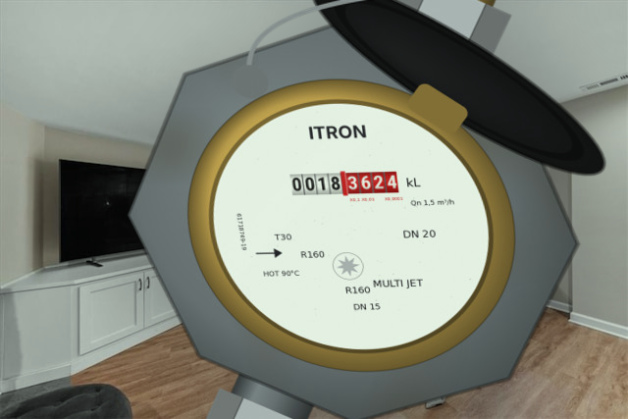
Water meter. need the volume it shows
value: 18.3624 kL
